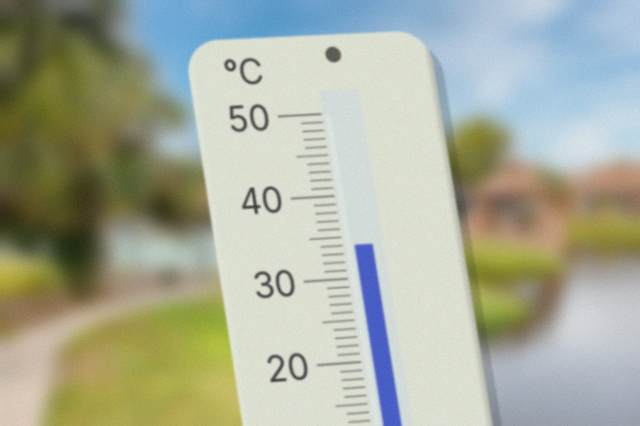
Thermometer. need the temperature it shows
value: 34 °C
